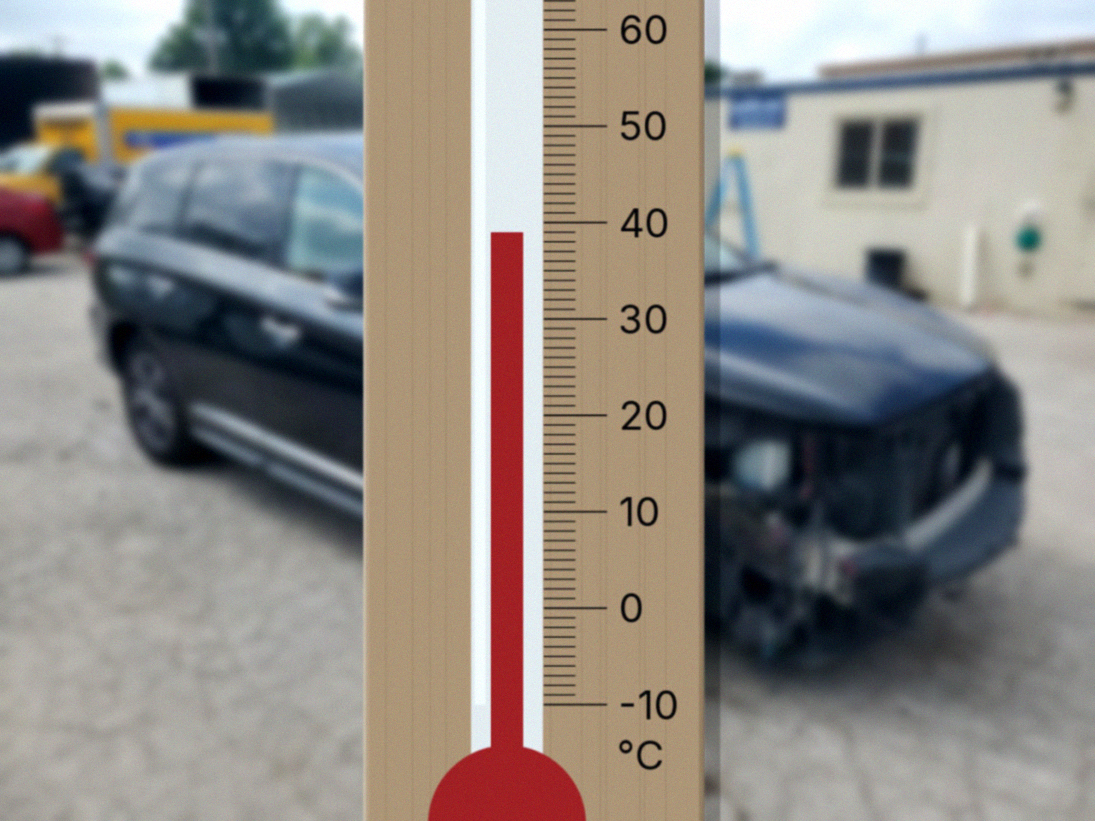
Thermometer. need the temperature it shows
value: 39 °C
